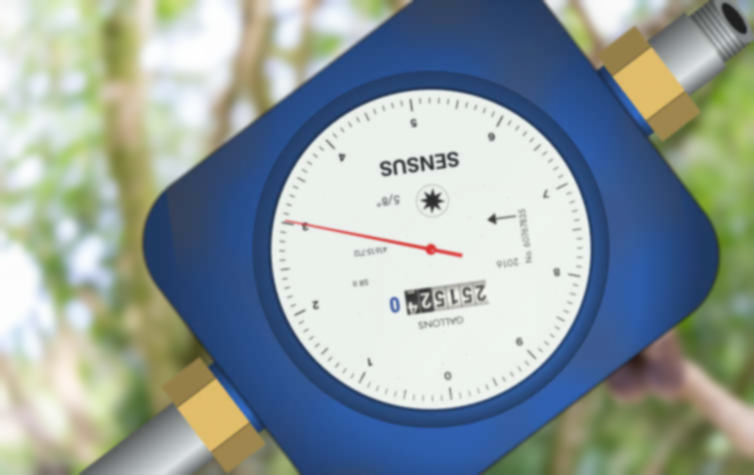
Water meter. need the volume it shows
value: 2515243.0 gal
